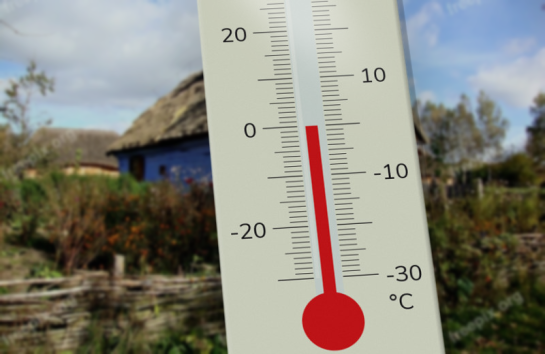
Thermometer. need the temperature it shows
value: 0 °C
